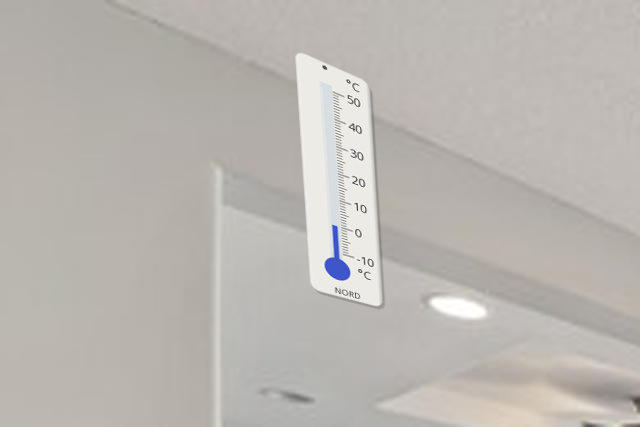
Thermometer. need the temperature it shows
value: 0 °C
